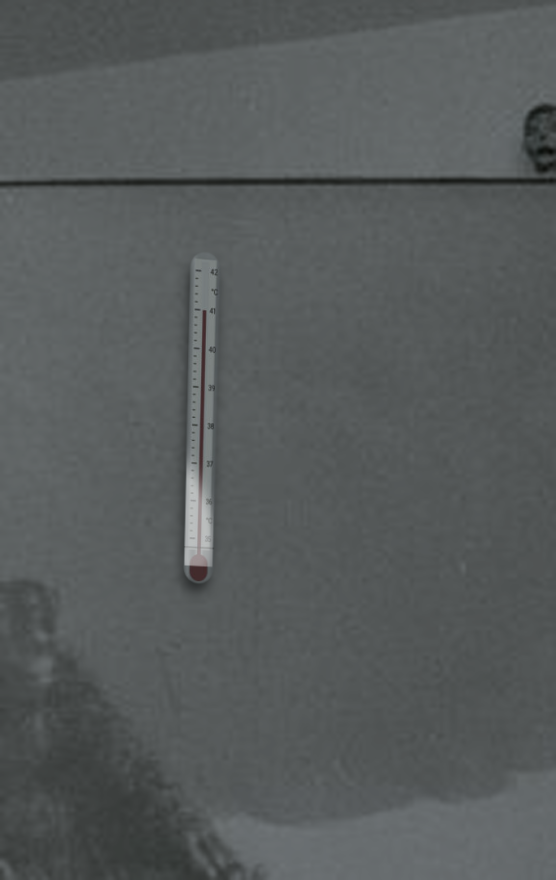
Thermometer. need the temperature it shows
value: 41 °C
